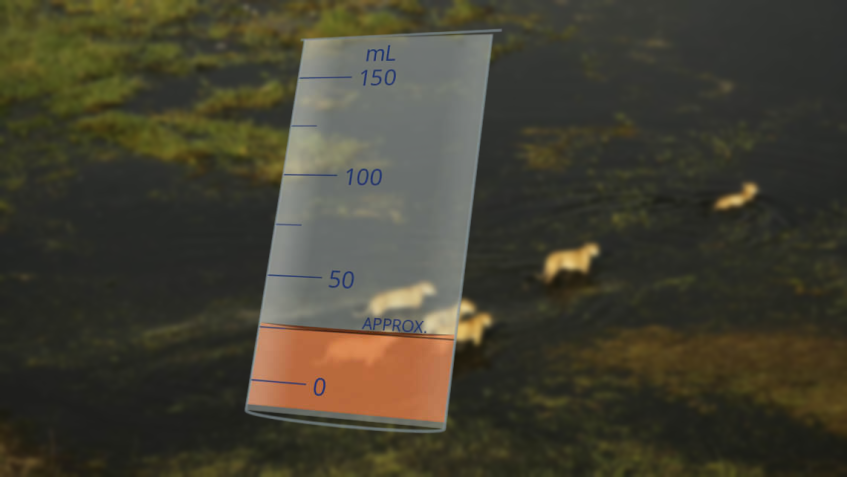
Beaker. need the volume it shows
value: 25 mL
